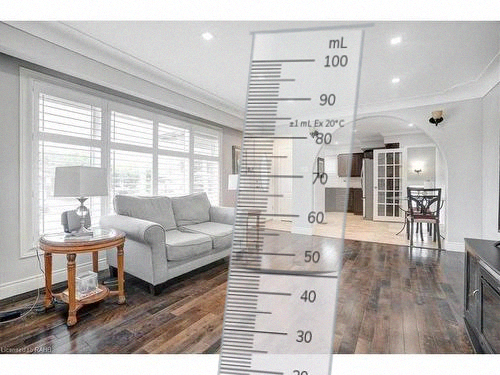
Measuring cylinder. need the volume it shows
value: 45 mL
